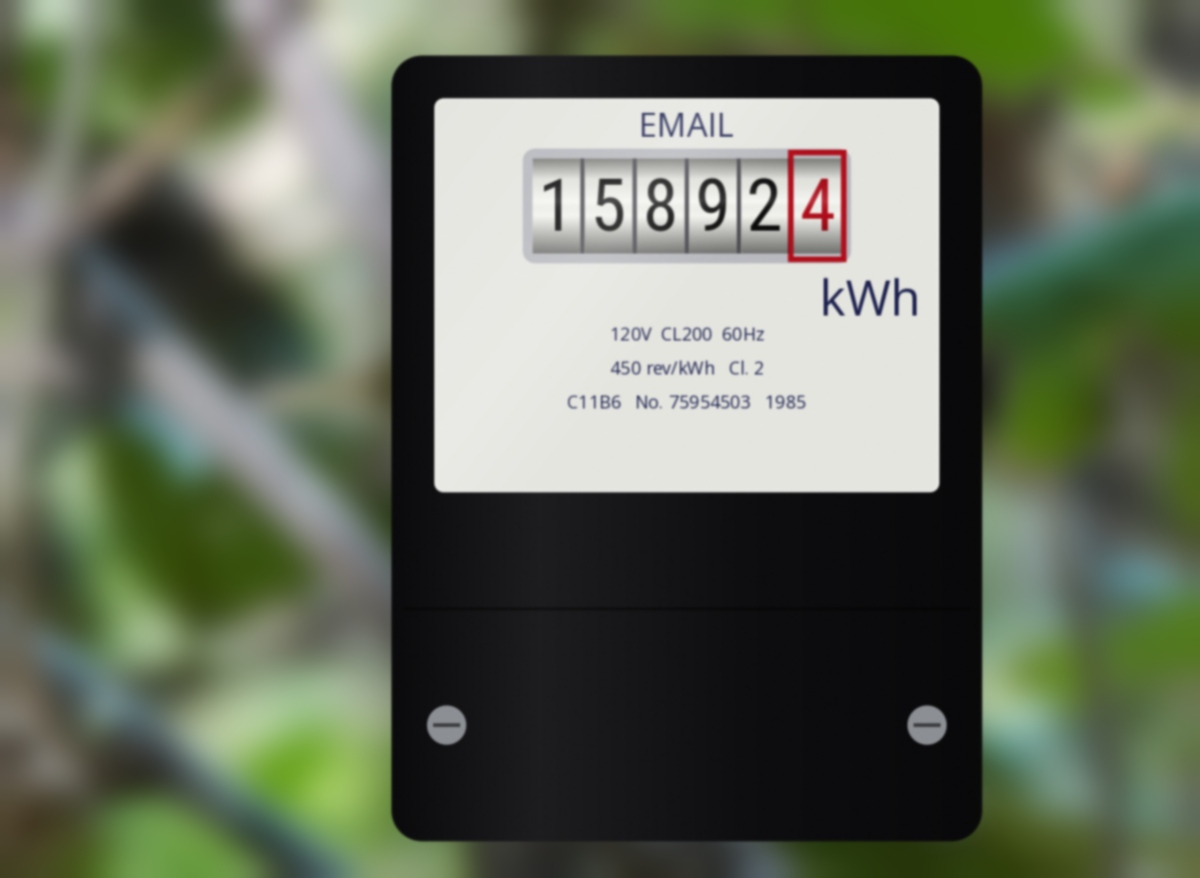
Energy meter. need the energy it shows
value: 15892.4 kWh
